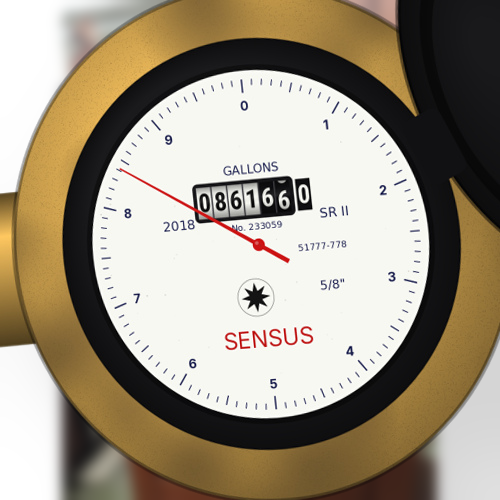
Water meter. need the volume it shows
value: 861658.4 gal
